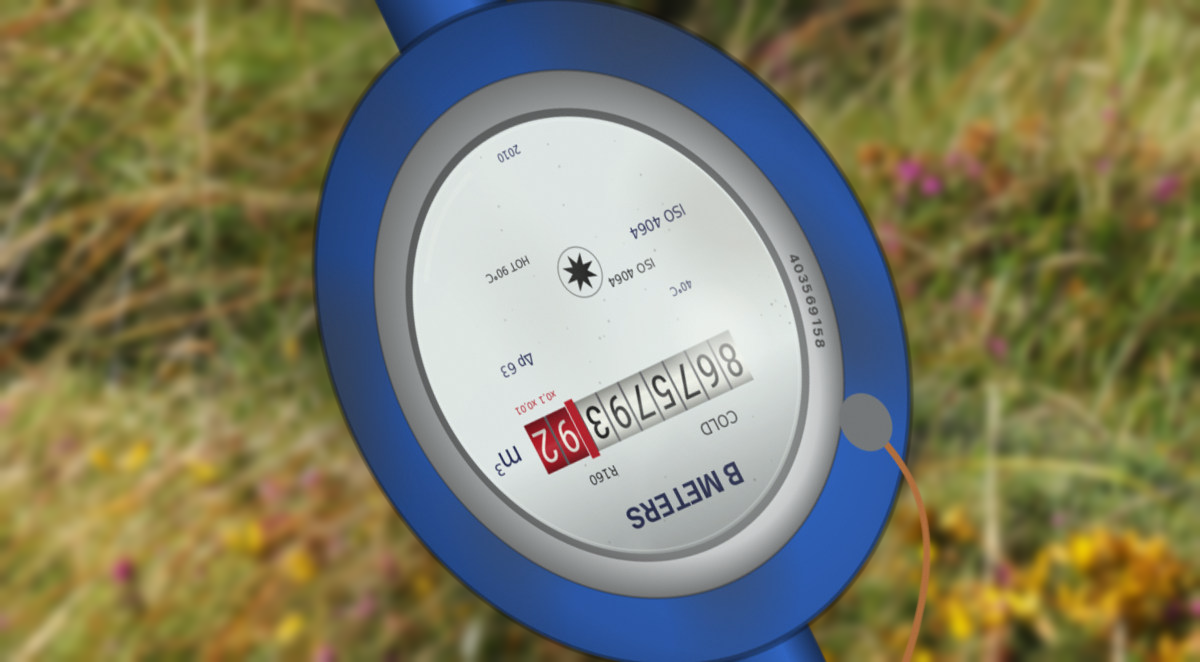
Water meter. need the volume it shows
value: 8675793.92 m³
